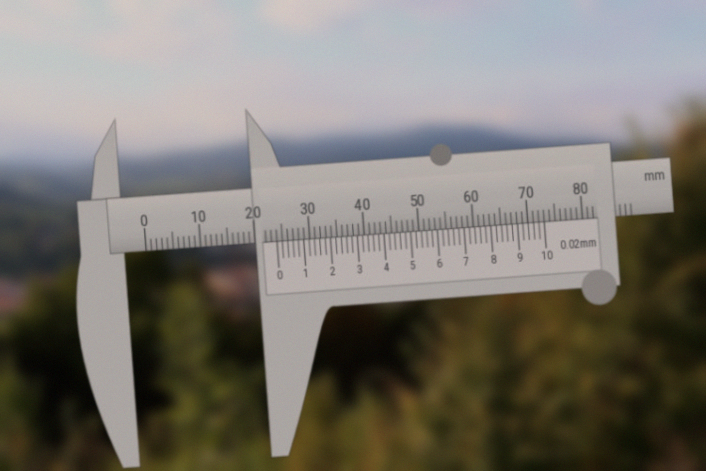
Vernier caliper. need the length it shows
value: 24.0 mm
